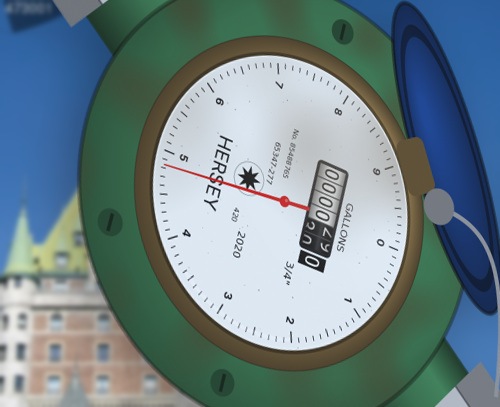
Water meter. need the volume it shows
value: 294.8 gal
